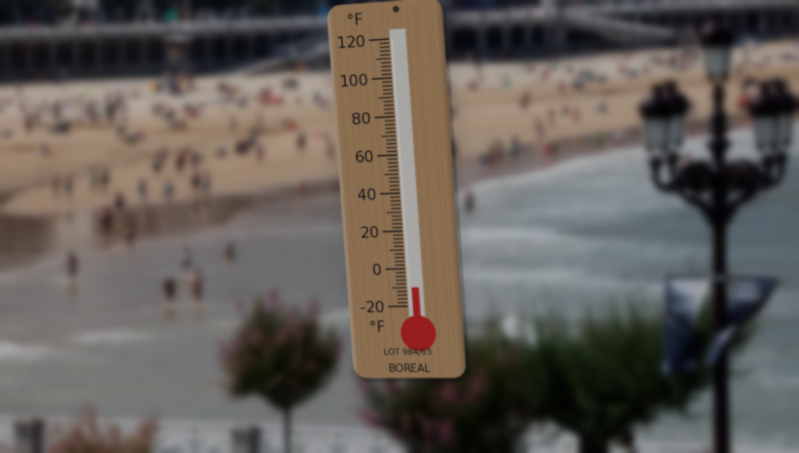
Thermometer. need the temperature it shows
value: -10 °F
